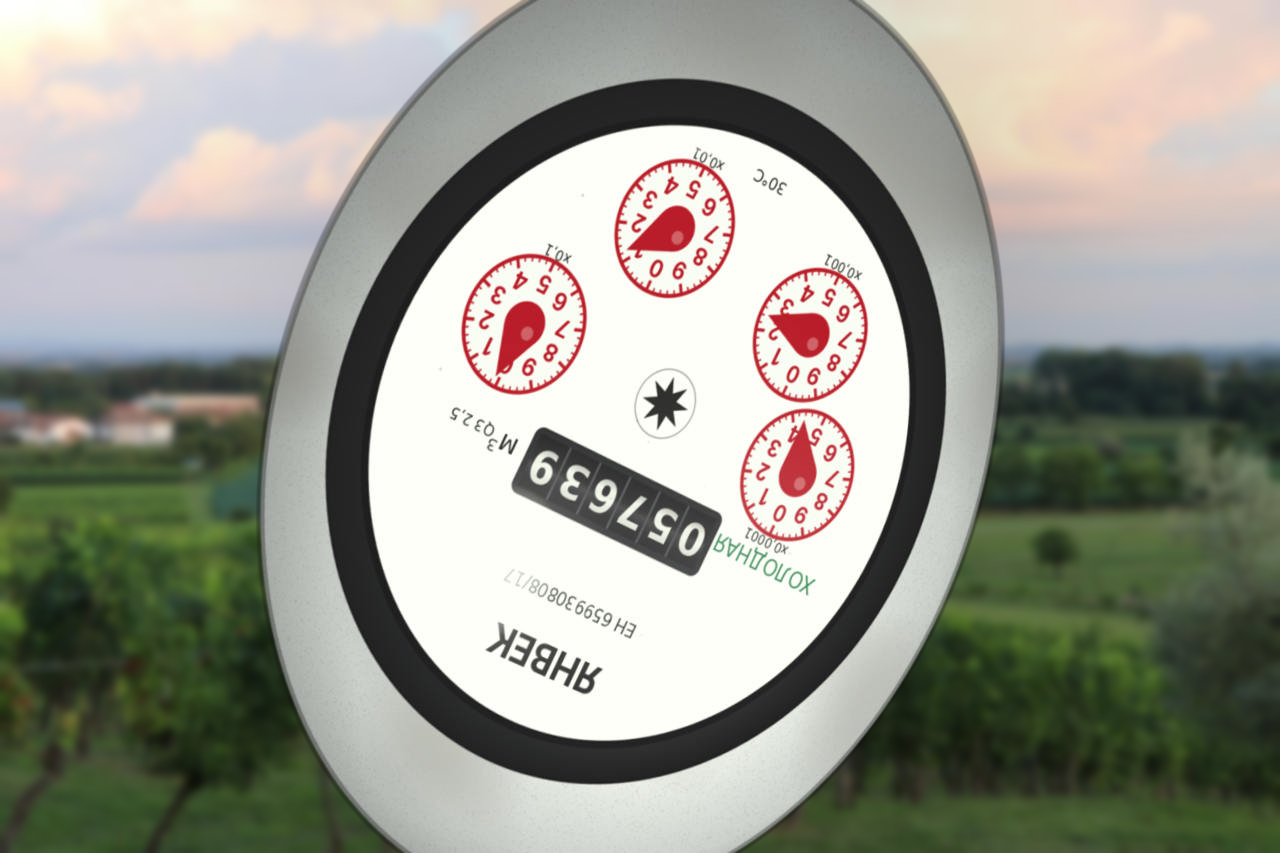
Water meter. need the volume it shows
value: 57639.0124 m³
